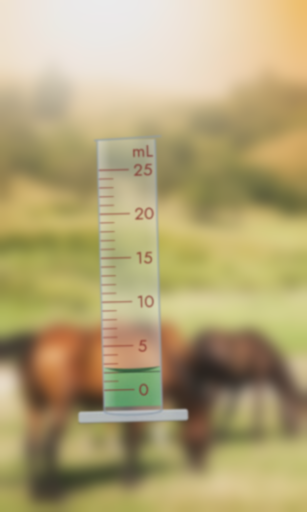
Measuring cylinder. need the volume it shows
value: 2 mL
